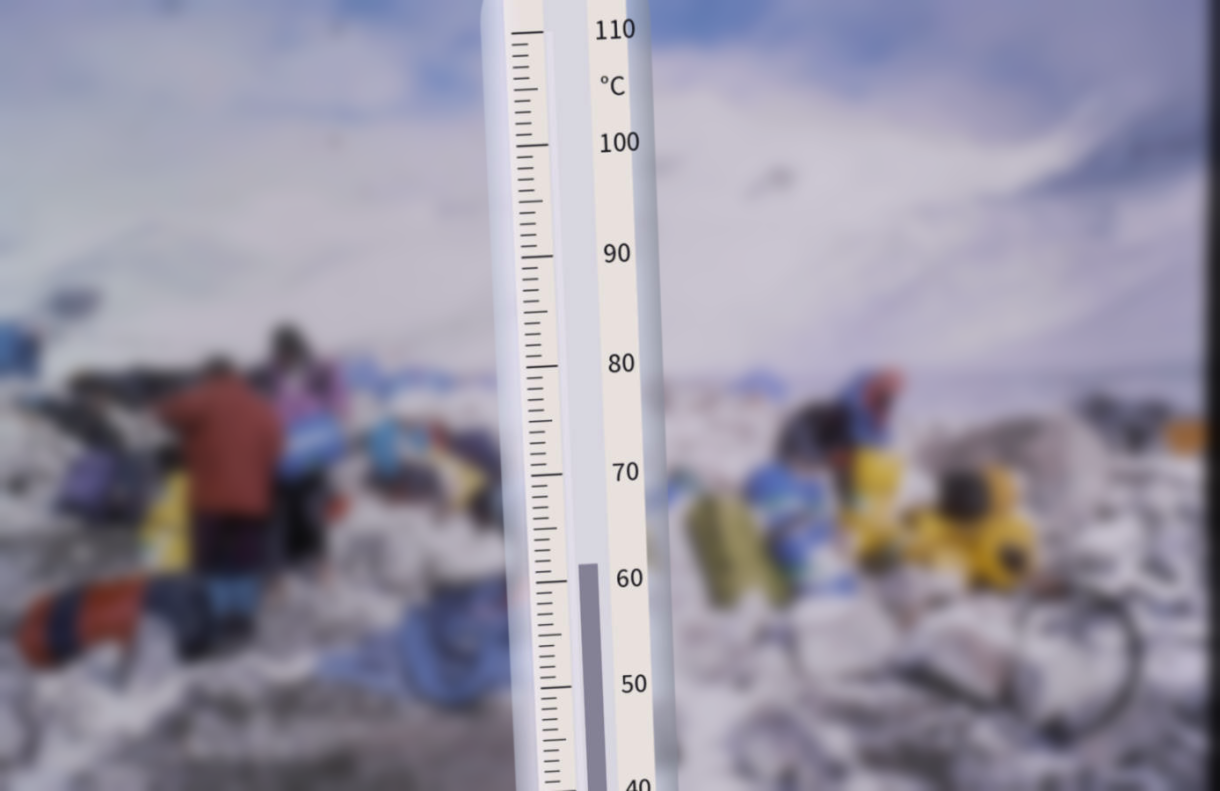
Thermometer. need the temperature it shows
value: 61.5 °C
